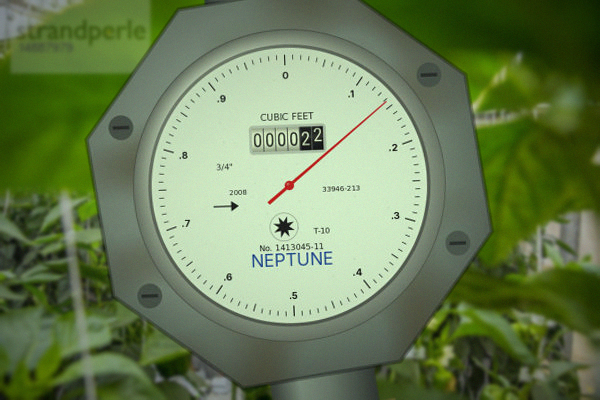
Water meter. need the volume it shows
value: 22.14 ft³
